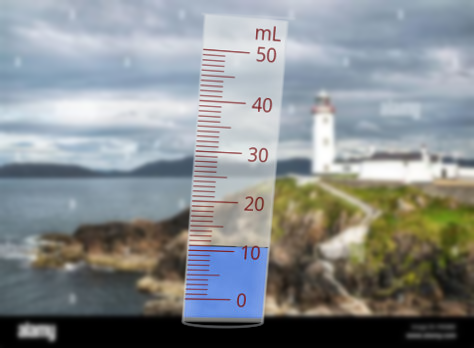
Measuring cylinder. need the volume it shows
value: 11 mL
